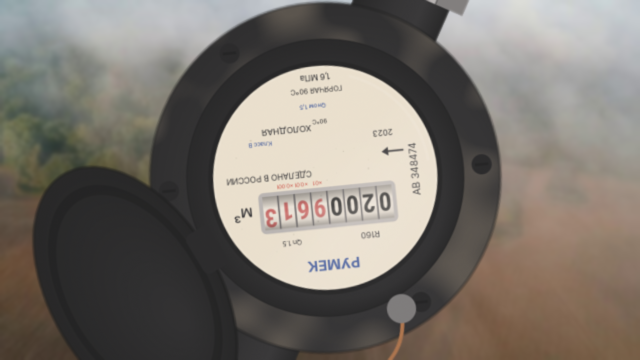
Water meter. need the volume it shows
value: 200.9613 m³
